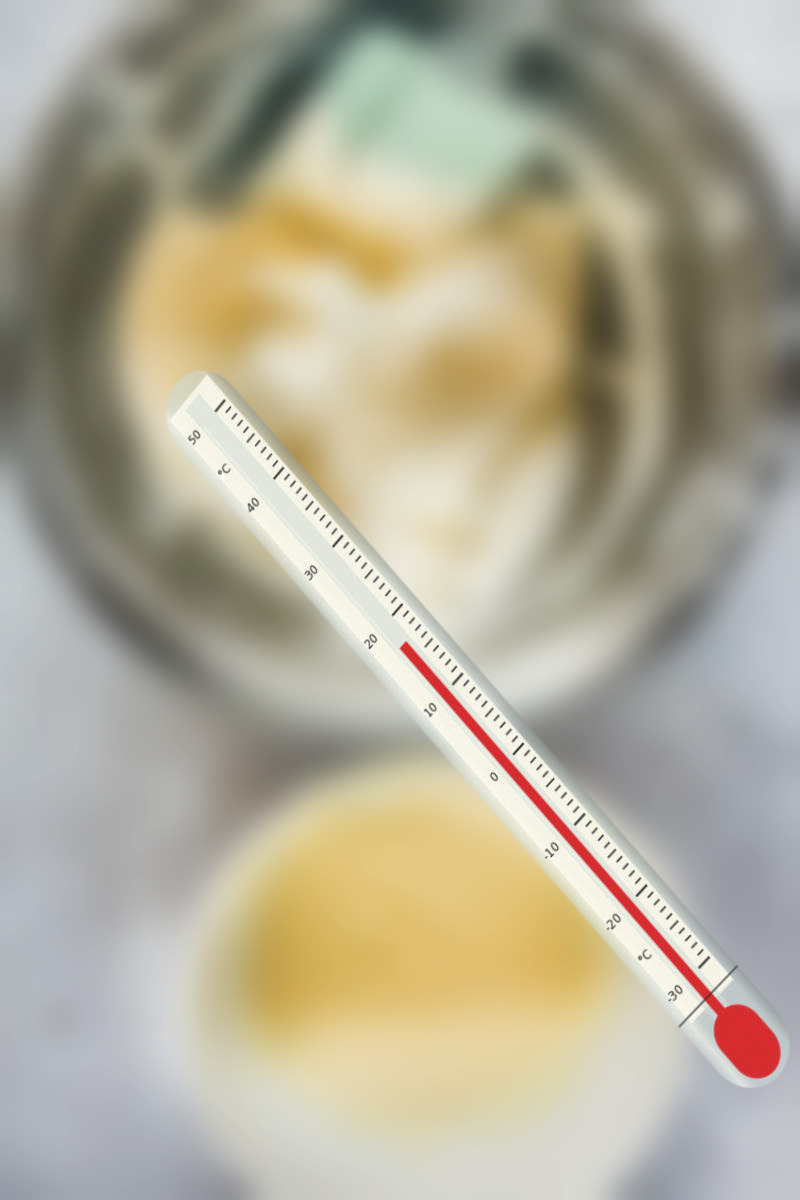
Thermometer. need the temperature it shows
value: 17 °C
